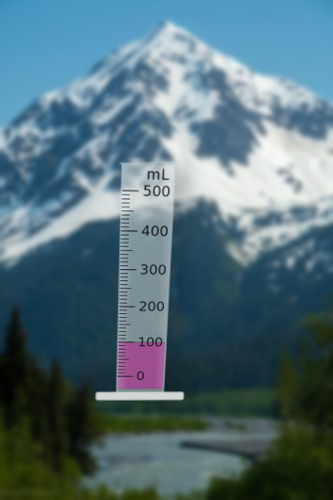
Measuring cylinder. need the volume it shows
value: 100 mL
